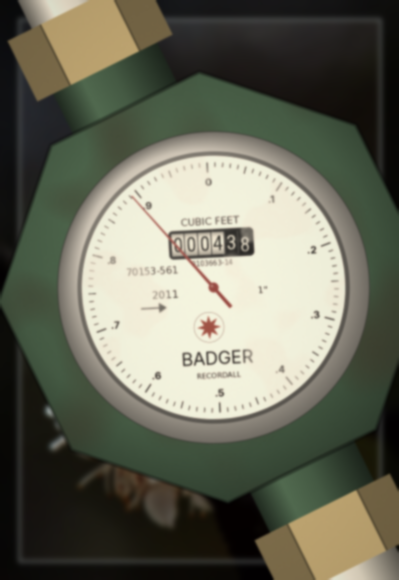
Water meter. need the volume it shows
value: 437.89 ft³
